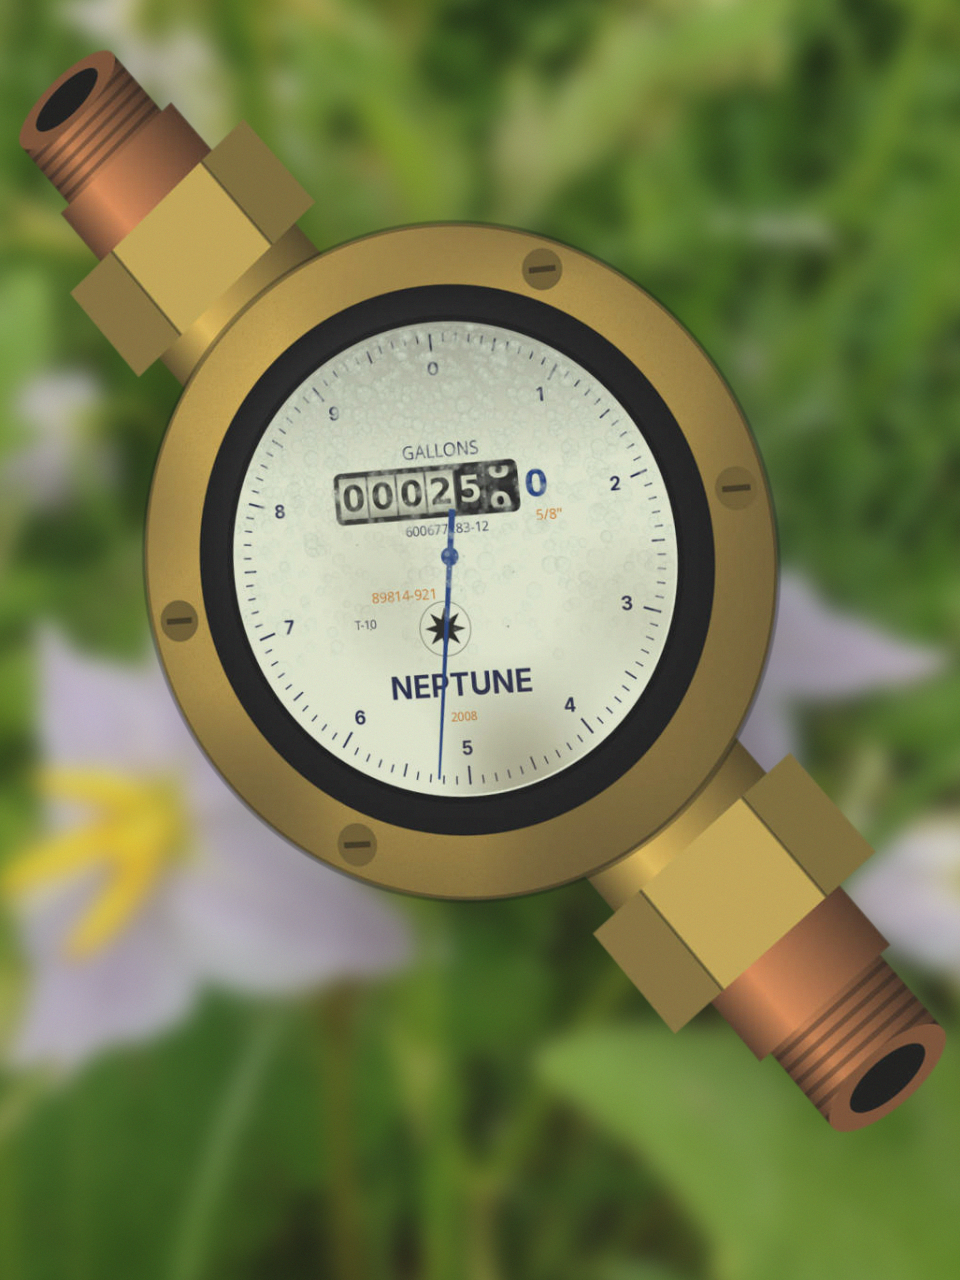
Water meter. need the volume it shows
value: 2585.2 gal
